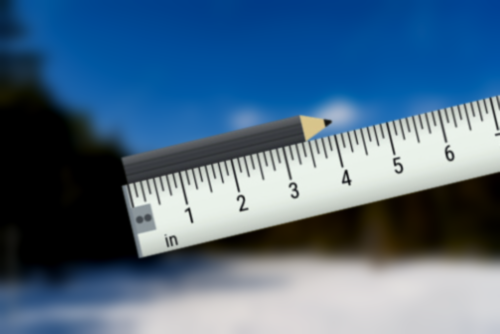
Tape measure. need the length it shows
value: 4 in
